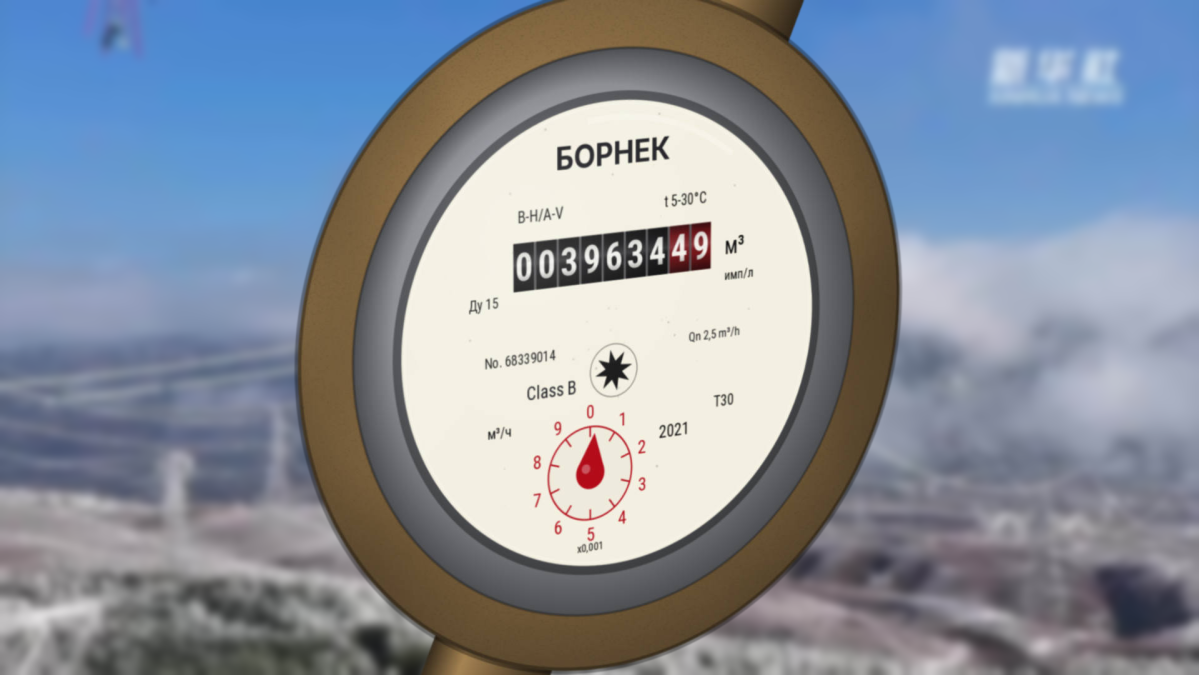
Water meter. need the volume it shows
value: 39634.490 m³
